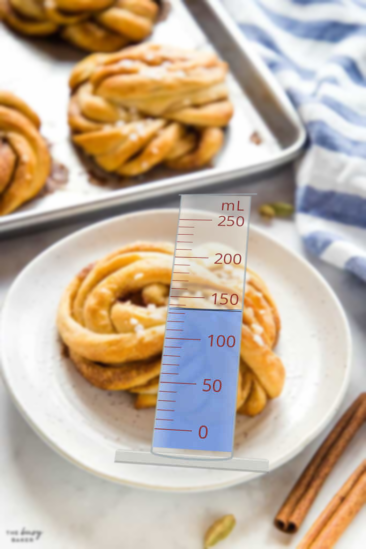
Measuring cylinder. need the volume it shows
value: 135 mL
